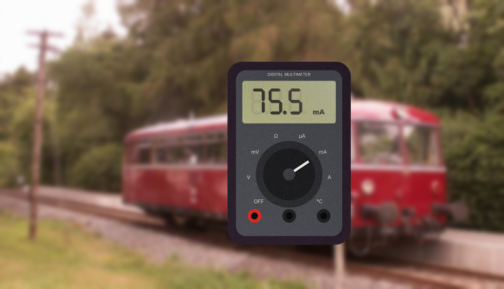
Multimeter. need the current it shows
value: 75.5 mA
